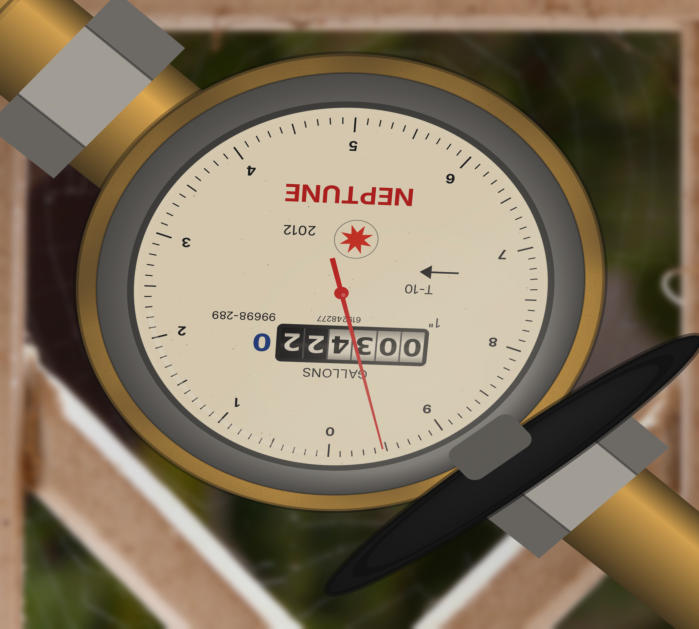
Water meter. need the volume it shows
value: 34219.5 gal
